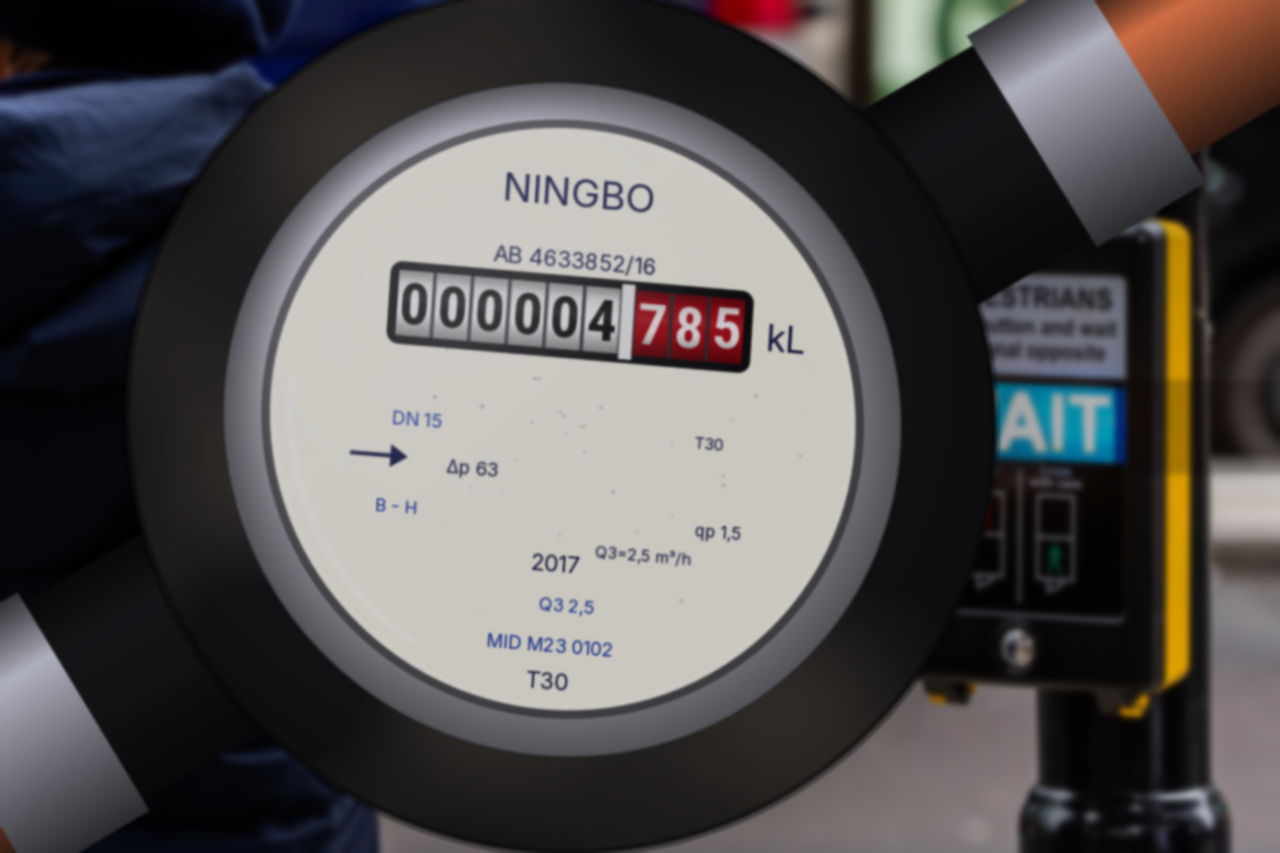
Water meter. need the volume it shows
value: 4.785 kL
